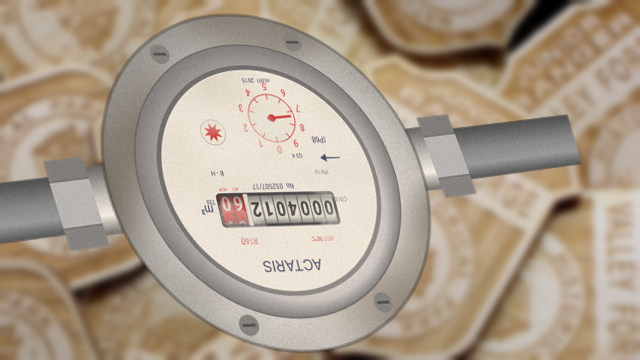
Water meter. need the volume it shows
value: 4012.597 m³
